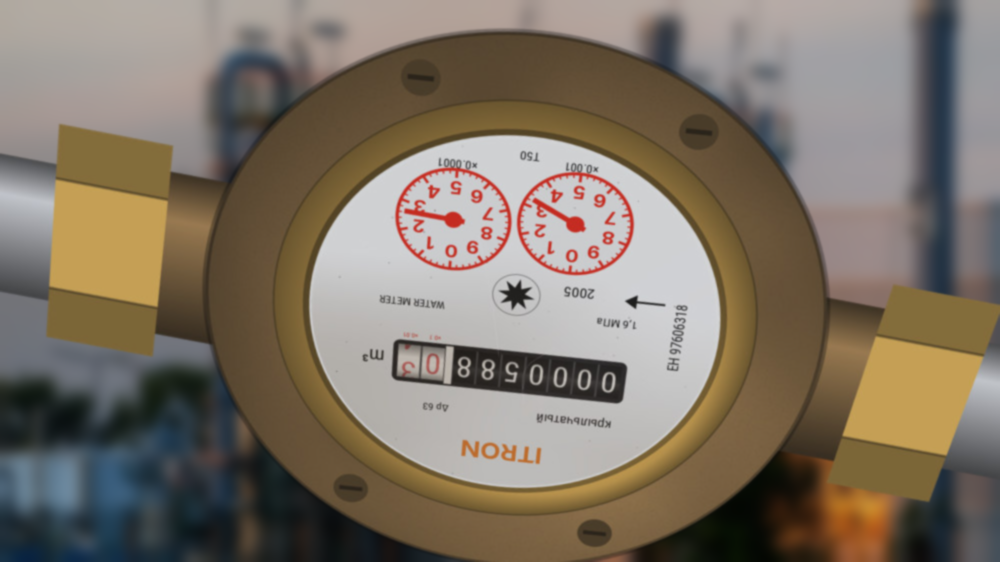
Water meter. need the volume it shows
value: 588.0332 m³
